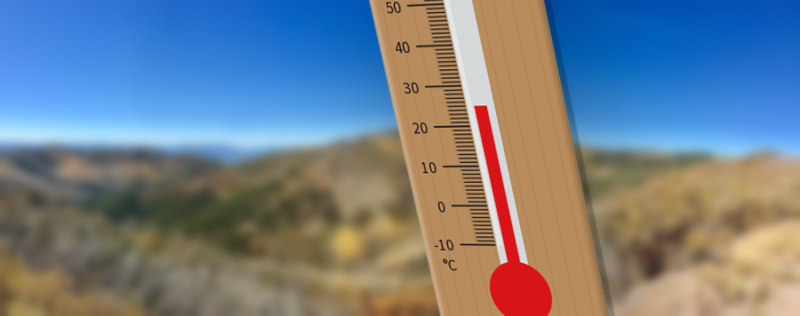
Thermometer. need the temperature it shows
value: 25 °C
